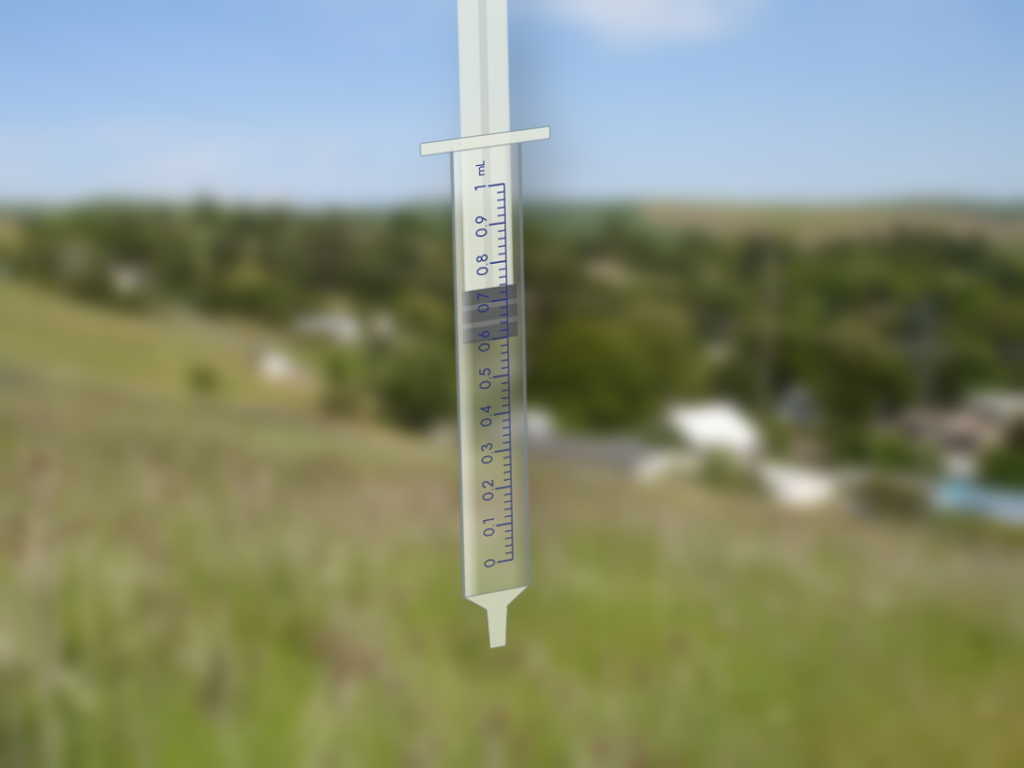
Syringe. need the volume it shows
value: 0.6 mL
